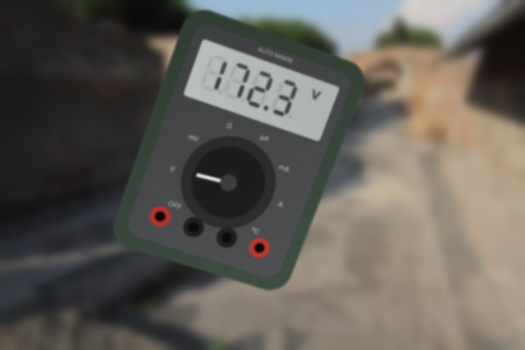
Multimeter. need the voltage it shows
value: 172.3 V
